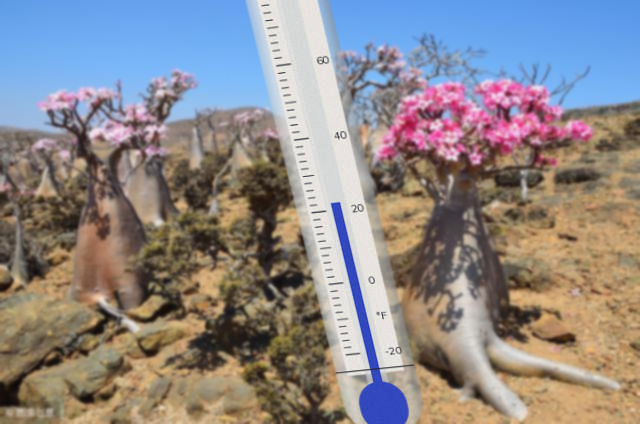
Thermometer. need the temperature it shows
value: 22 °F
